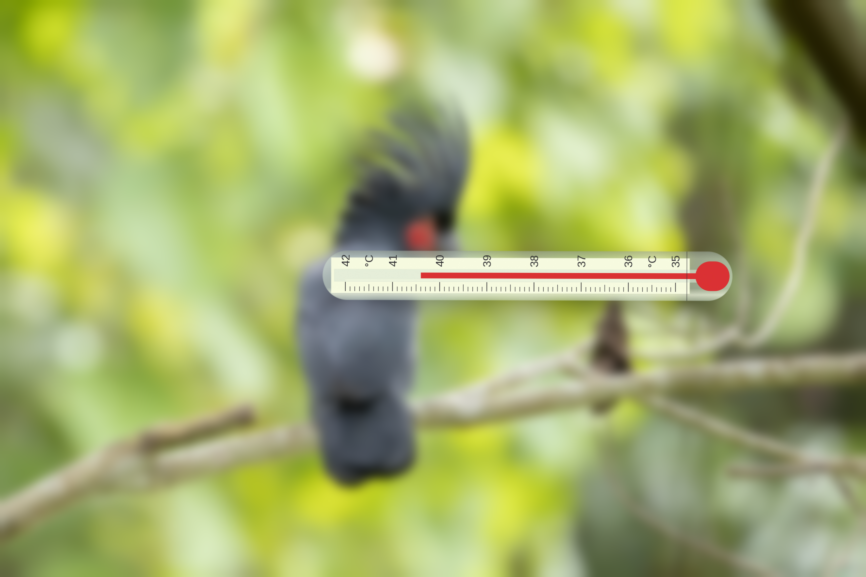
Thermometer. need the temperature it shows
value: 40.4 °C
